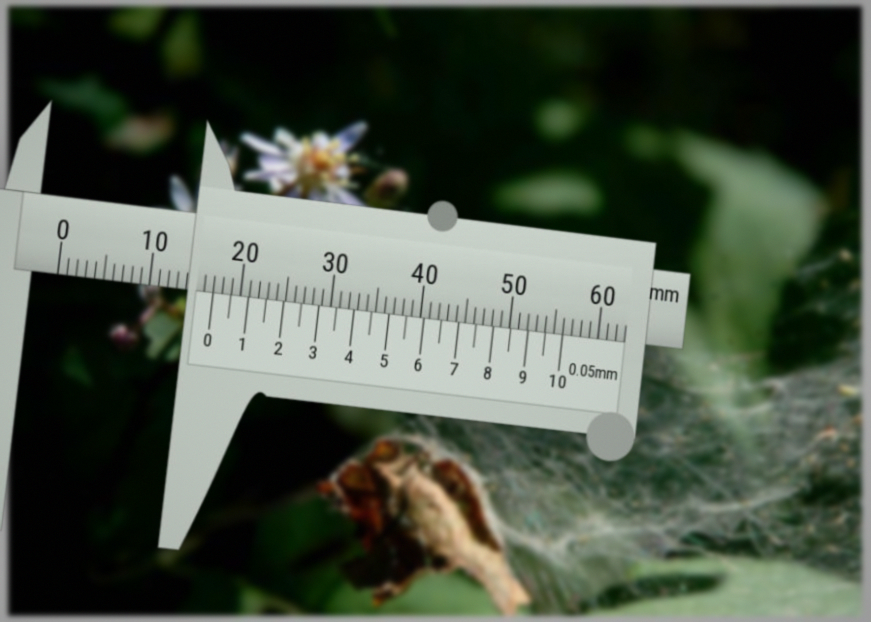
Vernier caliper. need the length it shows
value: 17.0 mm
